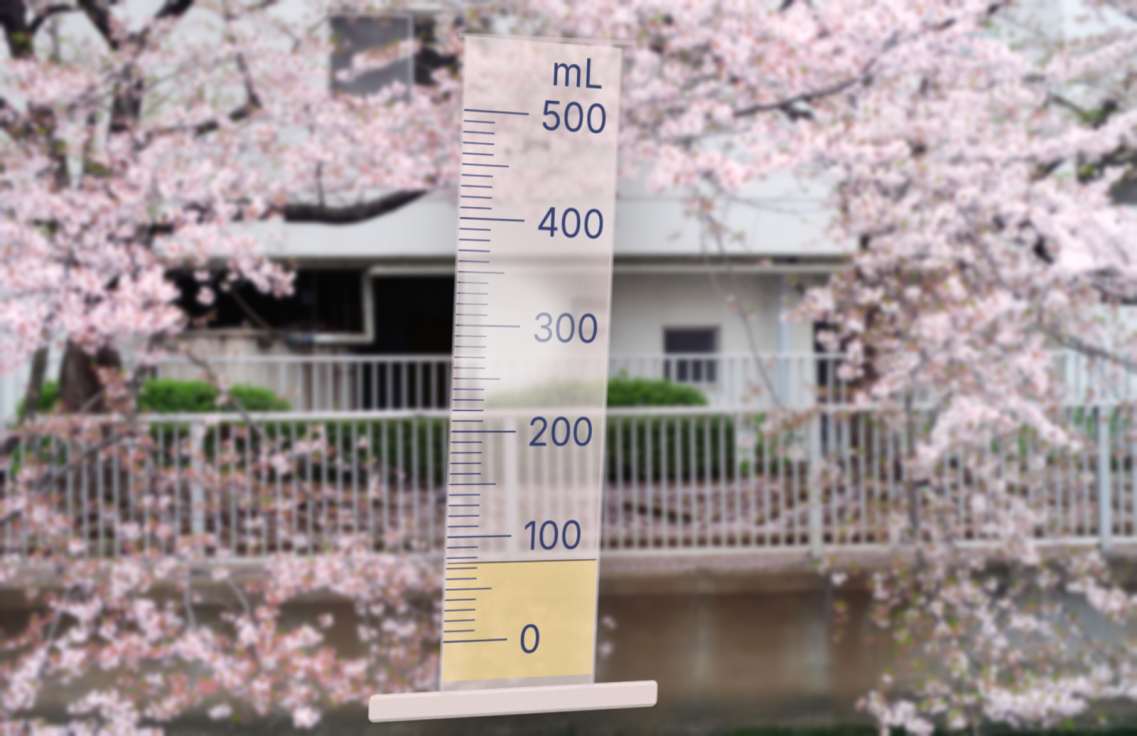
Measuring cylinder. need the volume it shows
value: 75 mL
